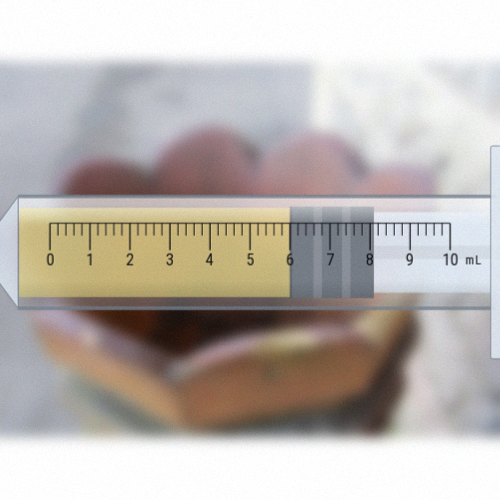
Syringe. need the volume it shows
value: 6 mL
